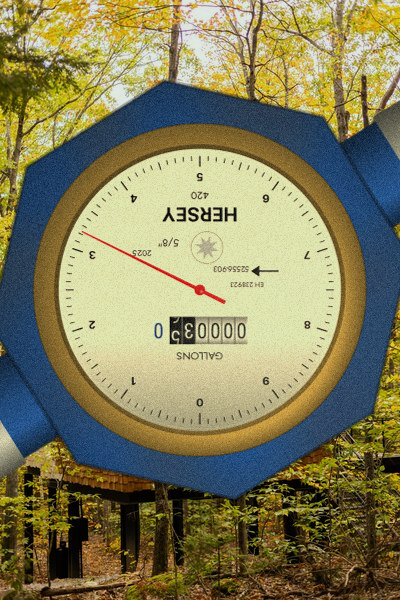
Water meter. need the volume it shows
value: 353.2 gal
